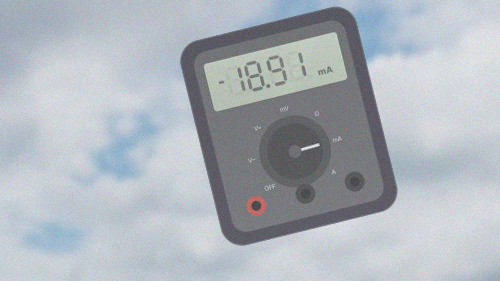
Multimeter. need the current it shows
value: -18.91 mA
